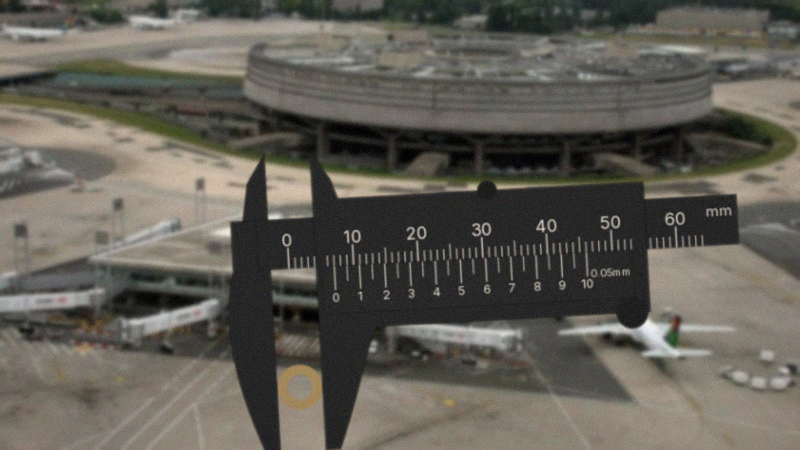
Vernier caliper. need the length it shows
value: 7.0 mm
